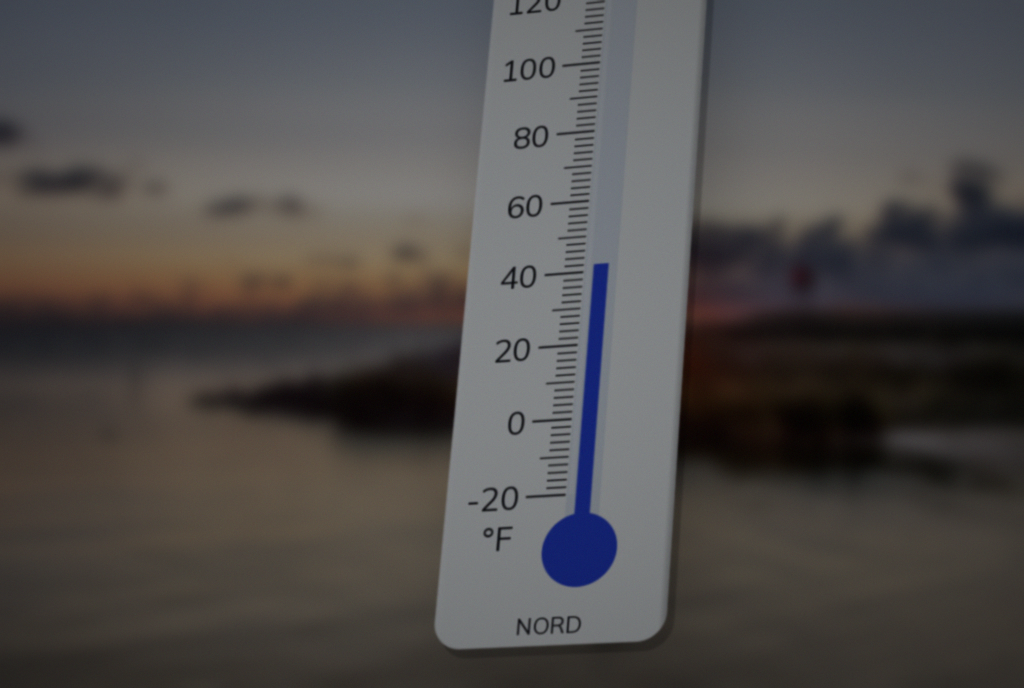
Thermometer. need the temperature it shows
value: 42 °F
